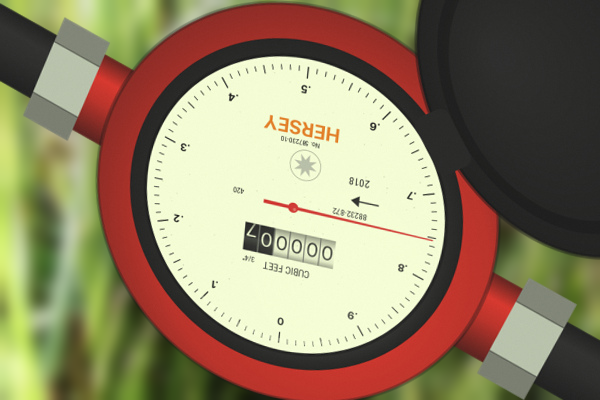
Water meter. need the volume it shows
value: 6.75 ft³
